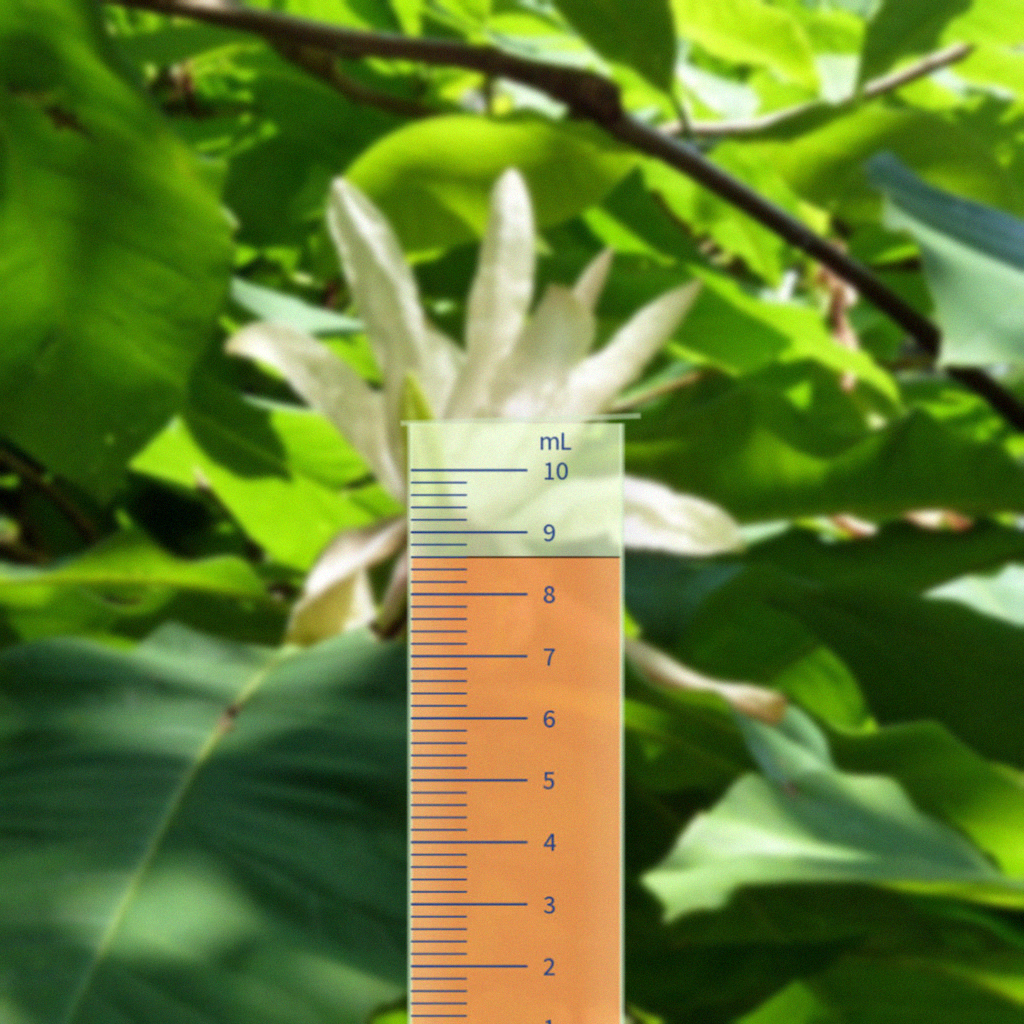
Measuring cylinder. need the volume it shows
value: 8.6 mL
